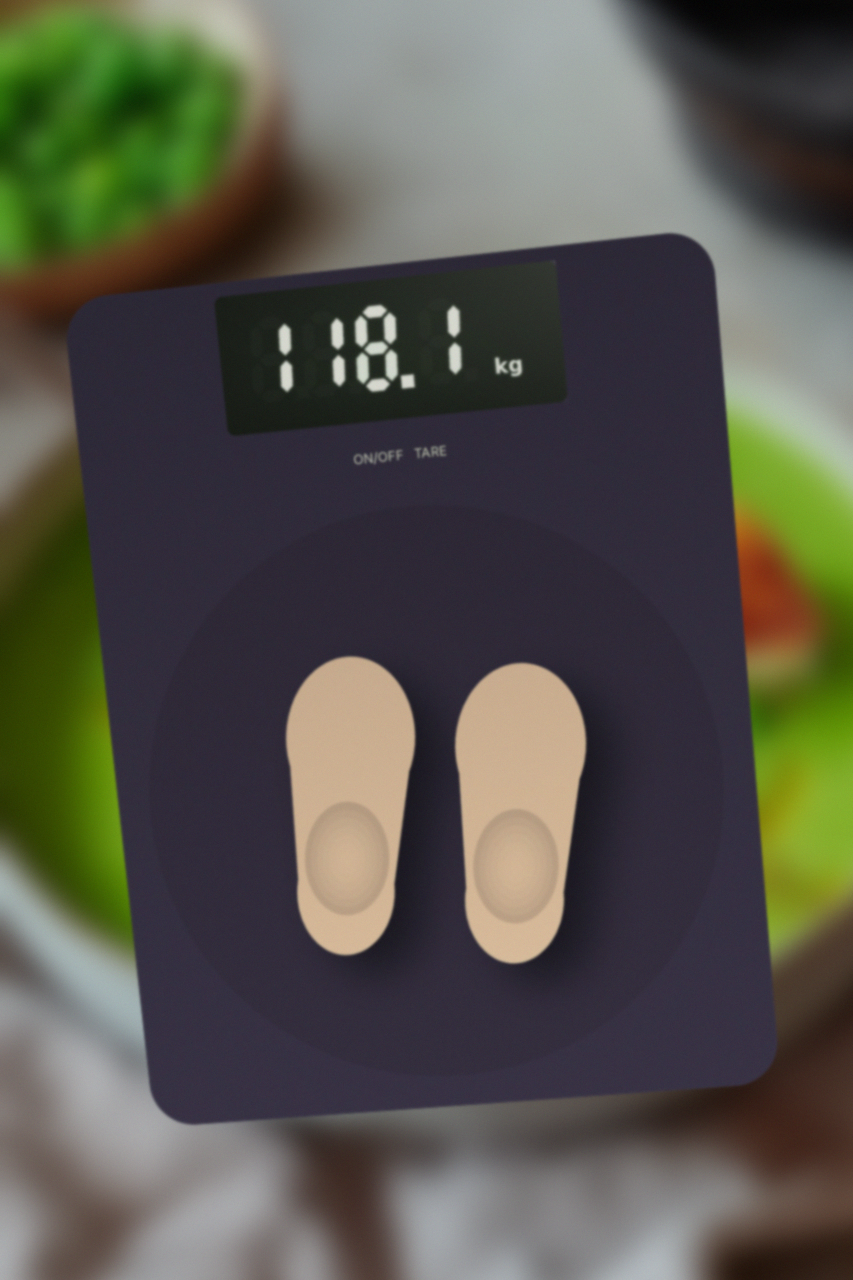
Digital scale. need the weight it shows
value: 118.1 kg
